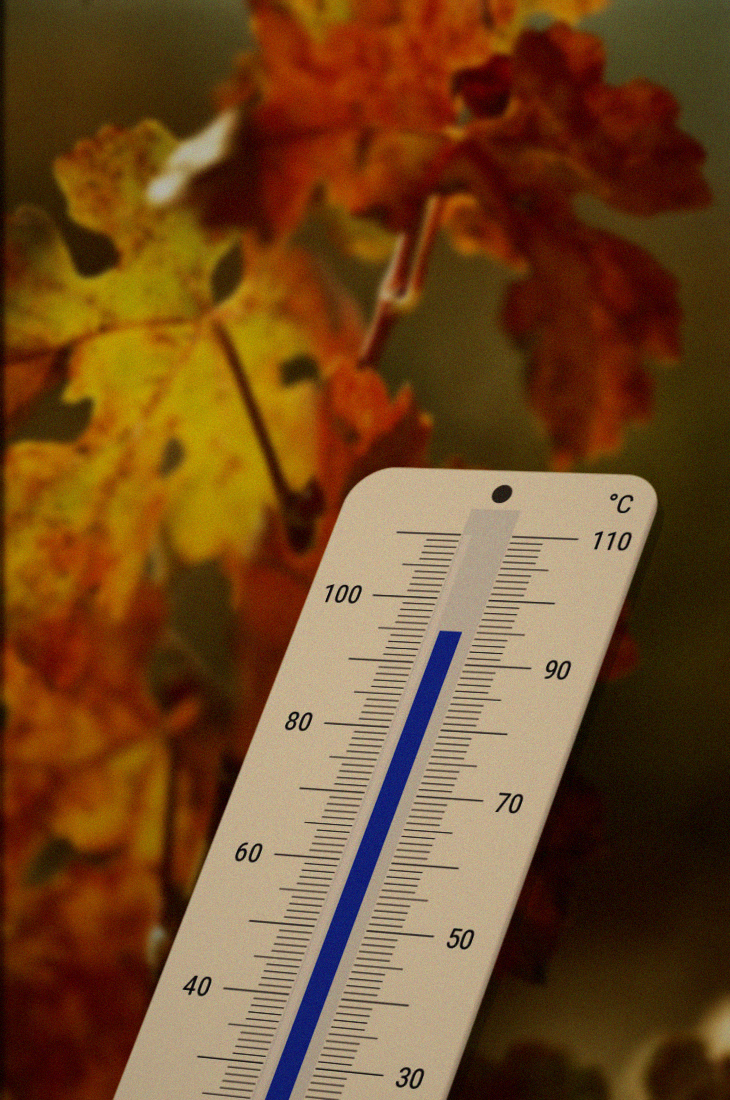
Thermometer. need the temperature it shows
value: 95 °C
